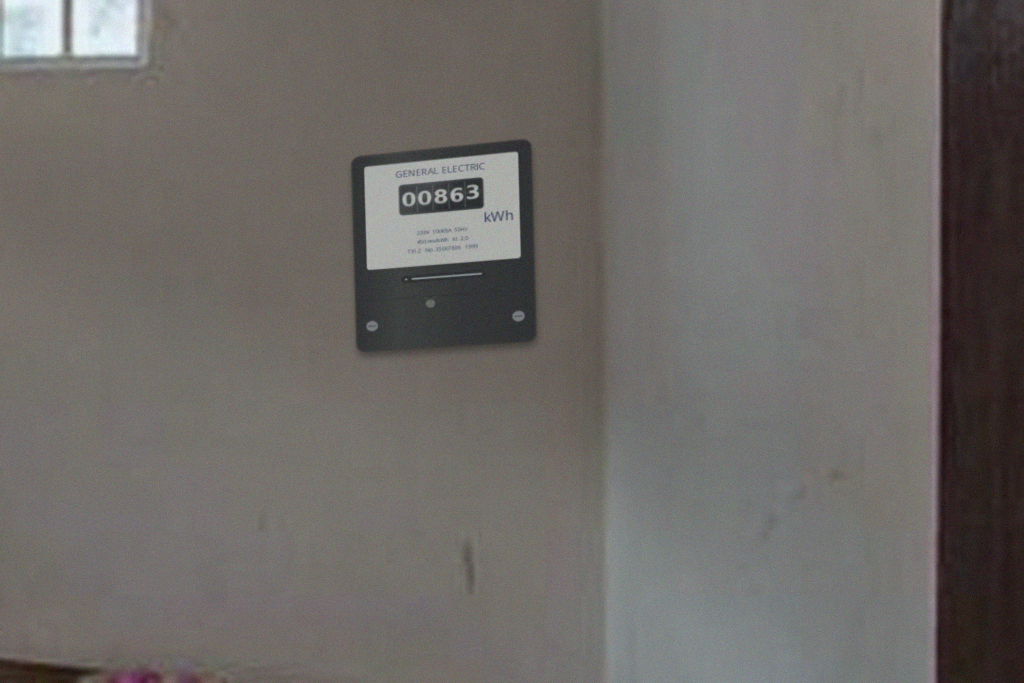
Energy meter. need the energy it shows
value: 863 kWh
